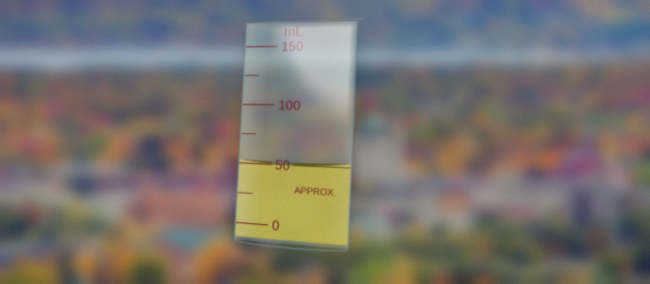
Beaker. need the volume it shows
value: 50 mL
